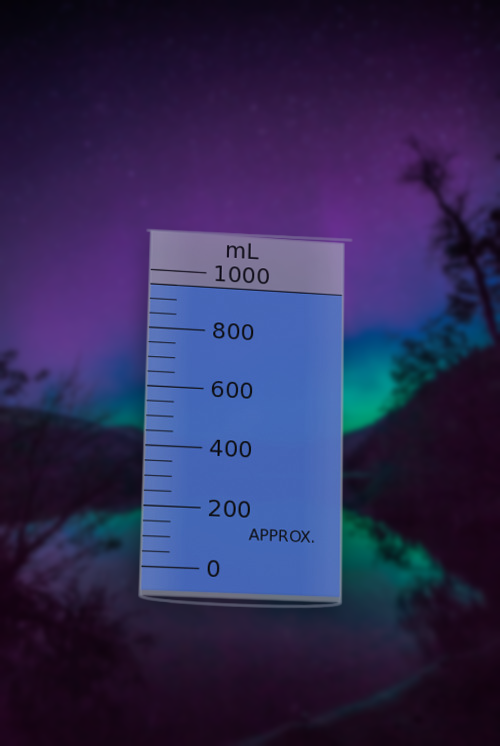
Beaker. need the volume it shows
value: 950 mL
